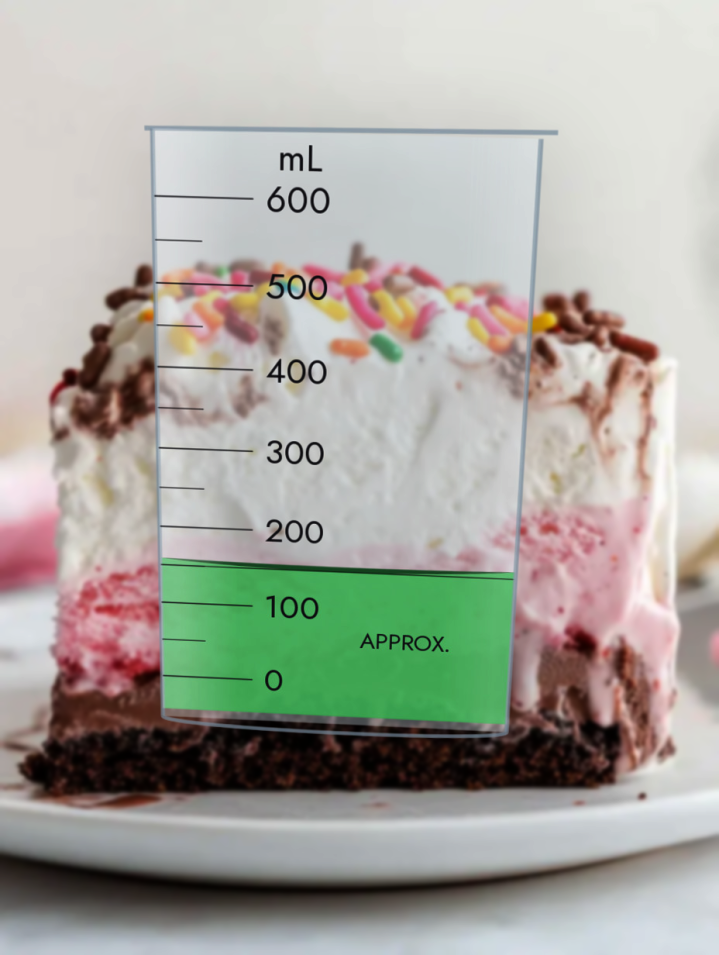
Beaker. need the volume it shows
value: 150 mL
